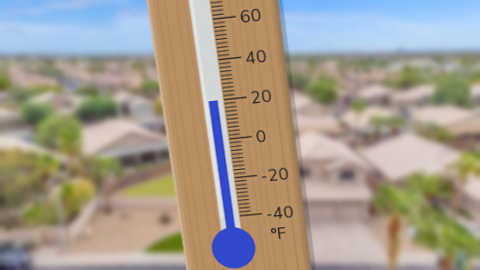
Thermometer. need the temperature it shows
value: 20 °F
